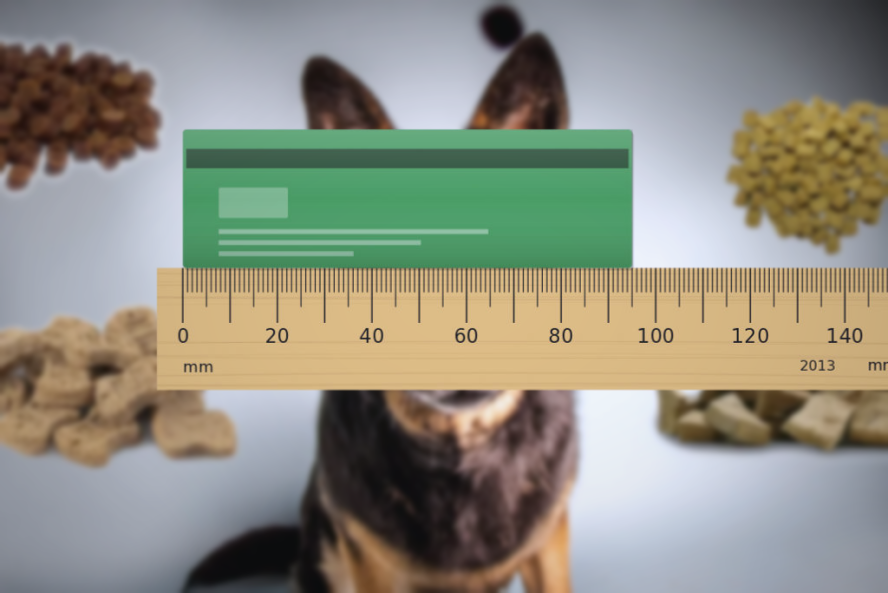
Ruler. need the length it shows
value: 95 mm
